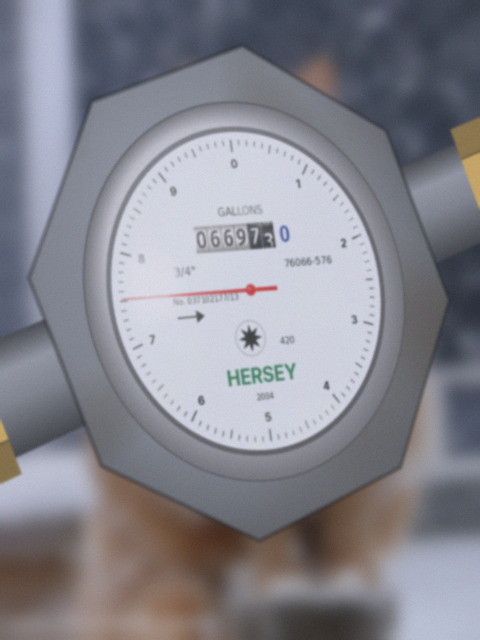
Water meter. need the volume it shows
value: 669727.5 gal
